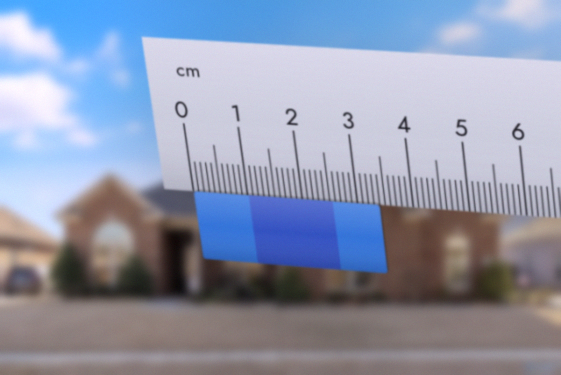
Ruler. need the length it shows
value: 3.4 cm
